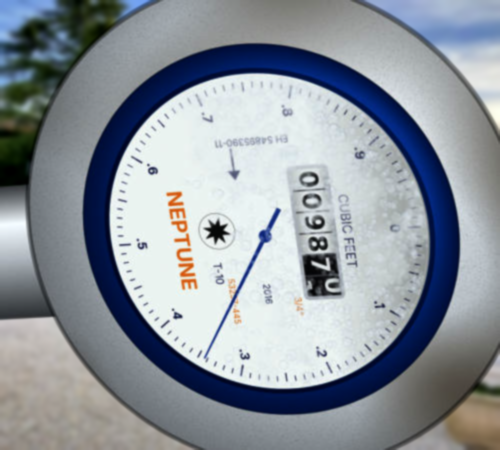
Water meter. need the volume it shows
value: 9870.34 ft³
